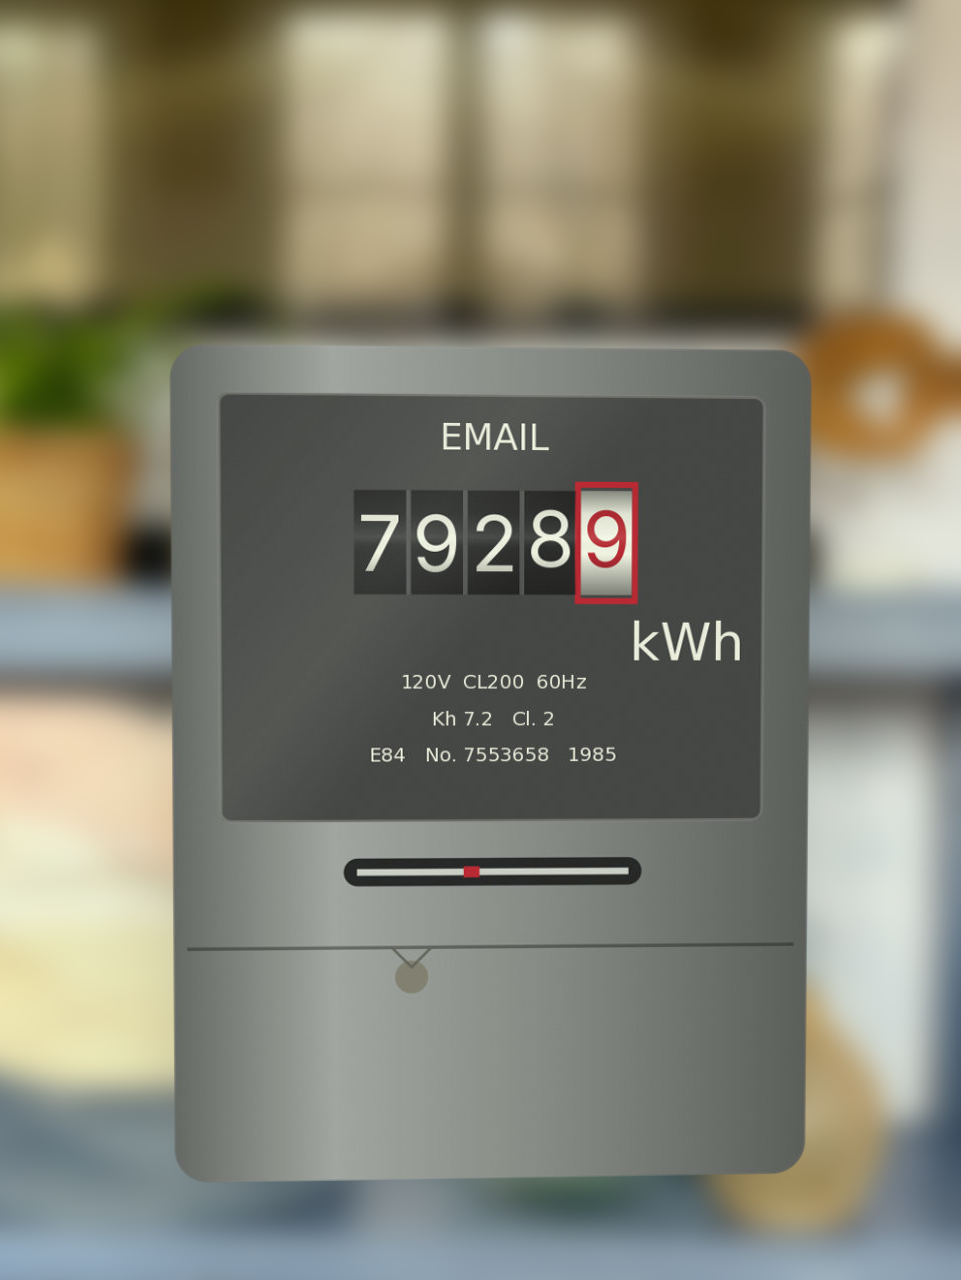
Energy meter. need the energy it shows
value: 7928.9 kWh
